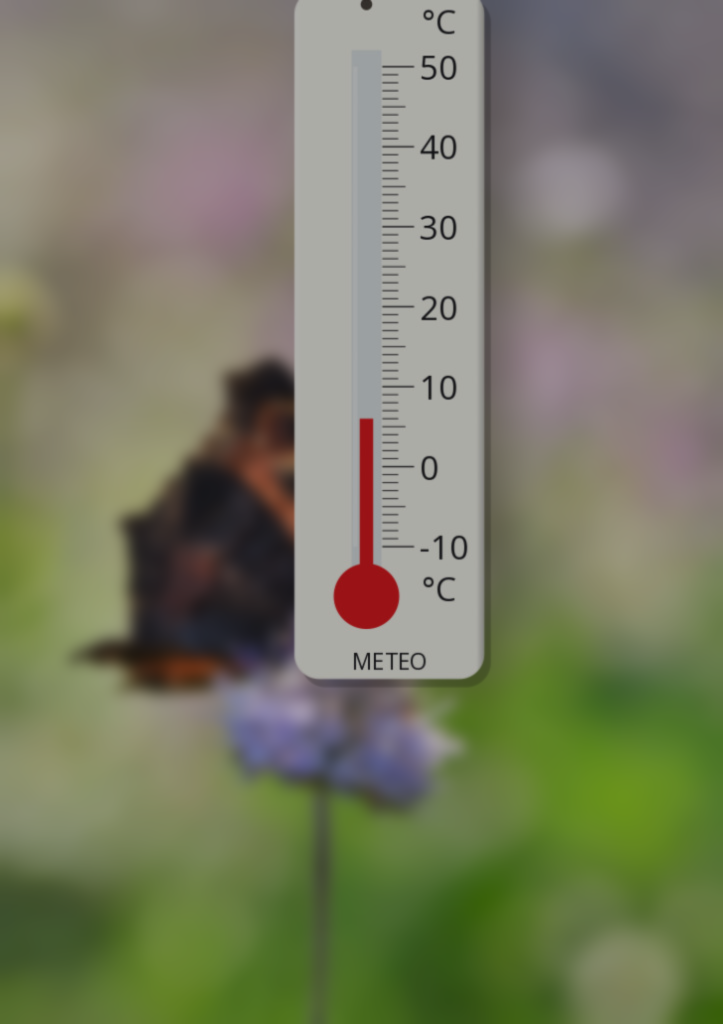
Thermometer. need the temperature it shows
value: 6 °C
